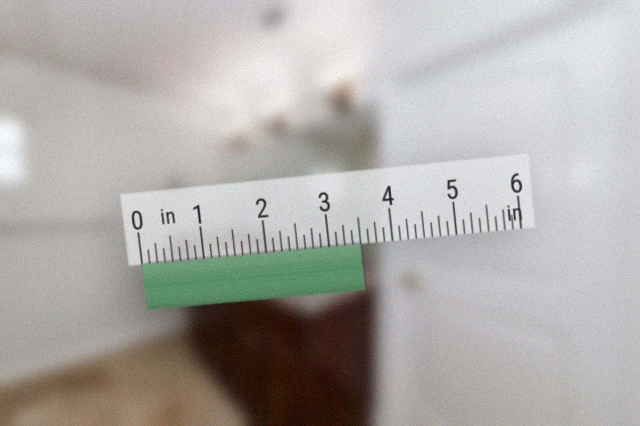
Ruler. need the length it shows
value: 3.5 in
